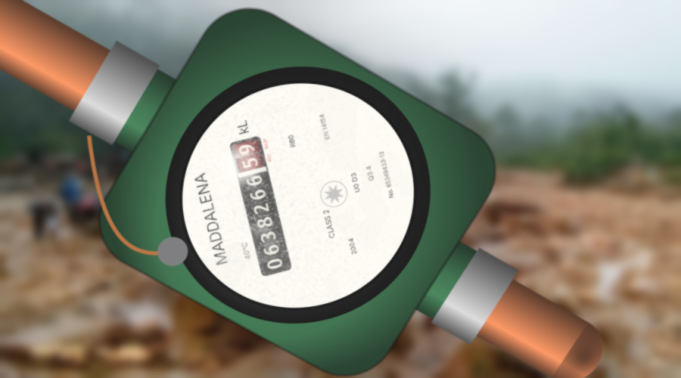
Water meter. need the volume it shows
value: 638266.59 kL
